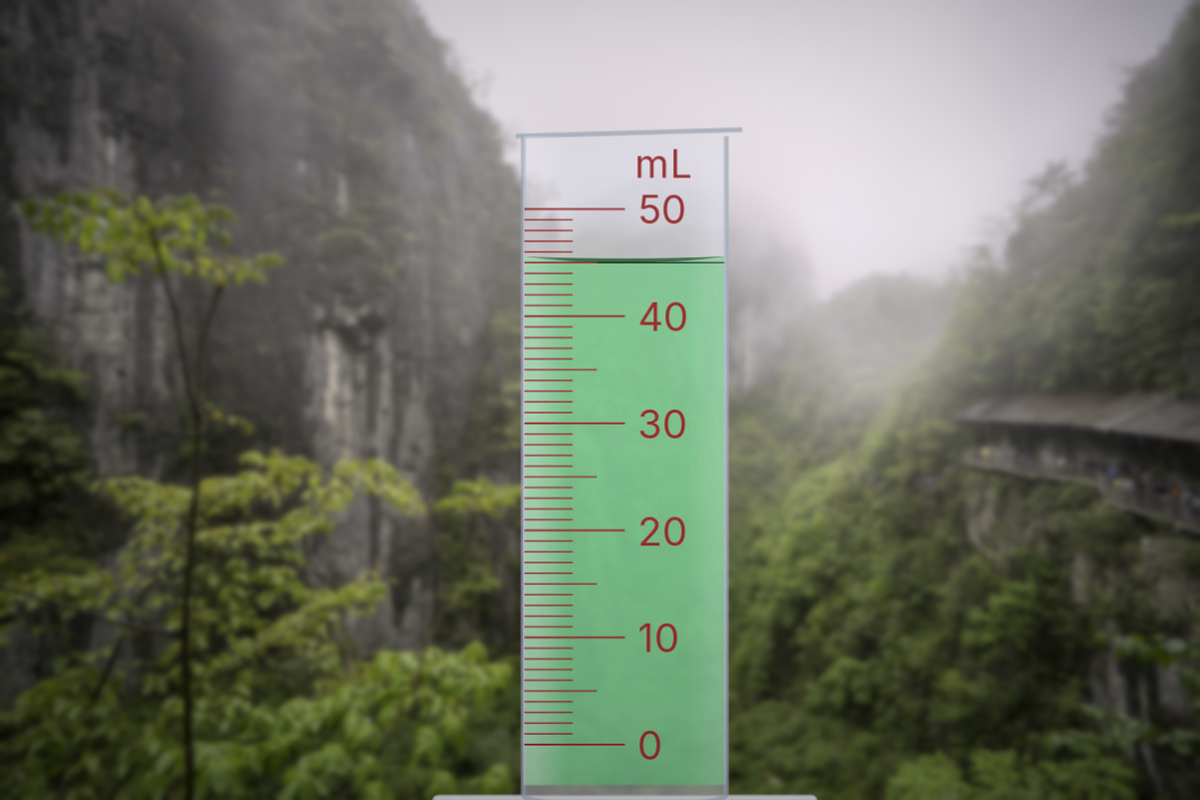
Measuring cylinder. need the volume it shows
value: 45 mL
